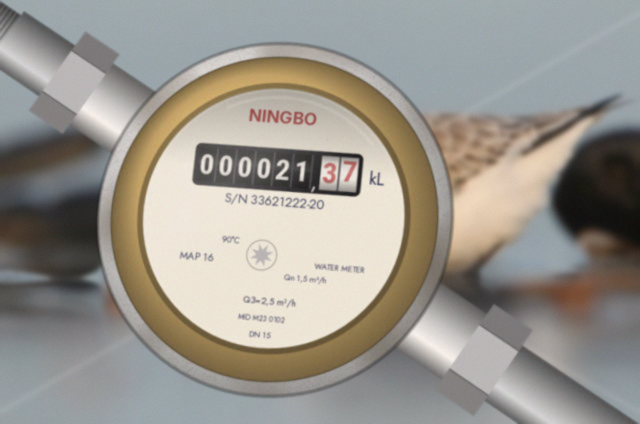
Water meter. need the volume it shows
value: 21.37 kL
